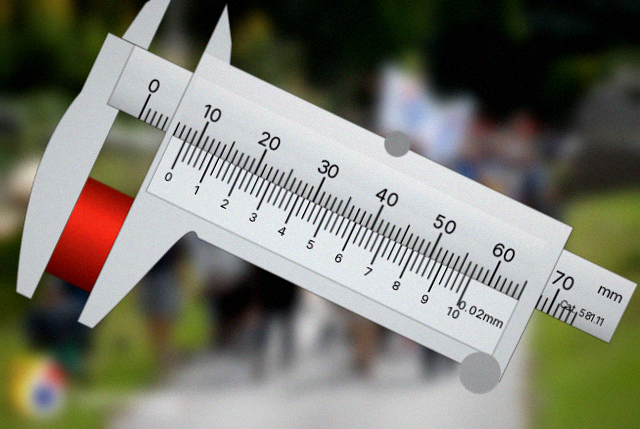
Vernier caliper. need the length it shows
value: 8.0 mm
